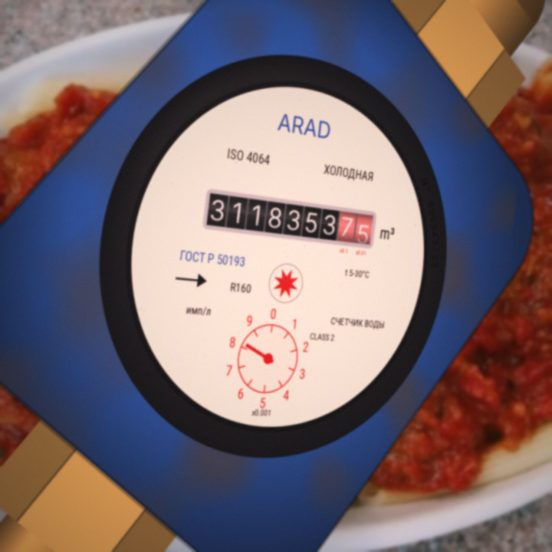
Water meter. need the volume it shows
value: 3118353.748 m³
